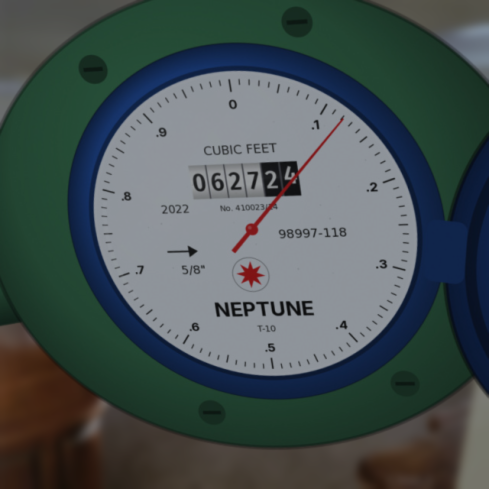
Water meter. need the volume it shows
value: 62724.12 ft³
